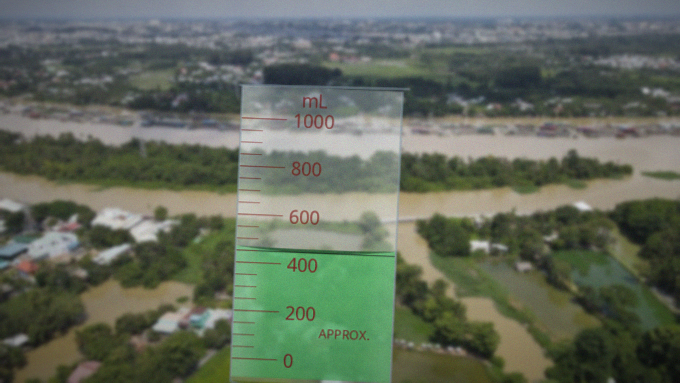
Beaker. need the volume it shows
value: 450 mL
